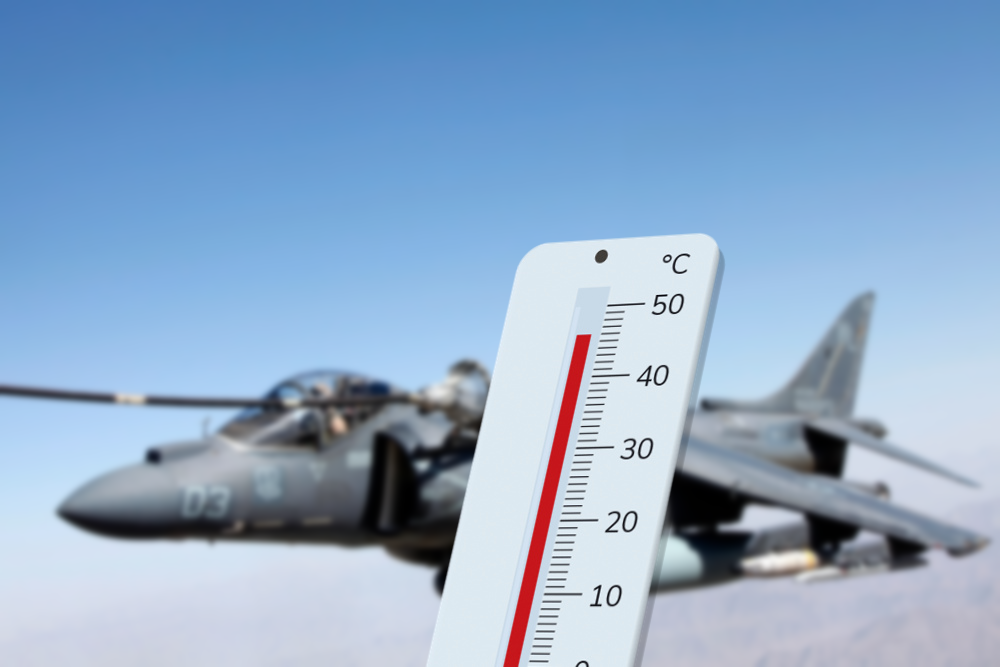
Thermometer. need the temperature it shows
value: 46 °C
